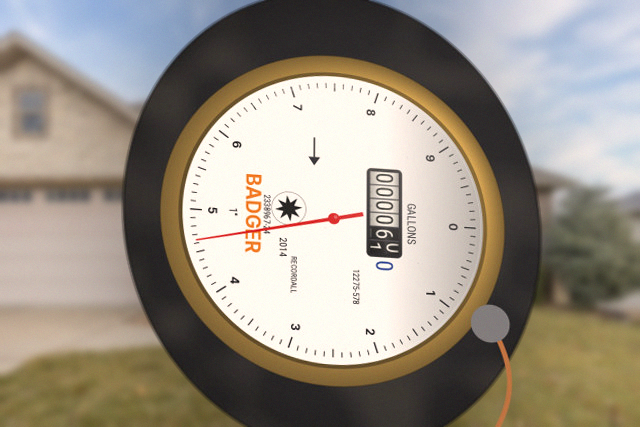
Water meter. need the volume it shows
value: 604.6 gal
